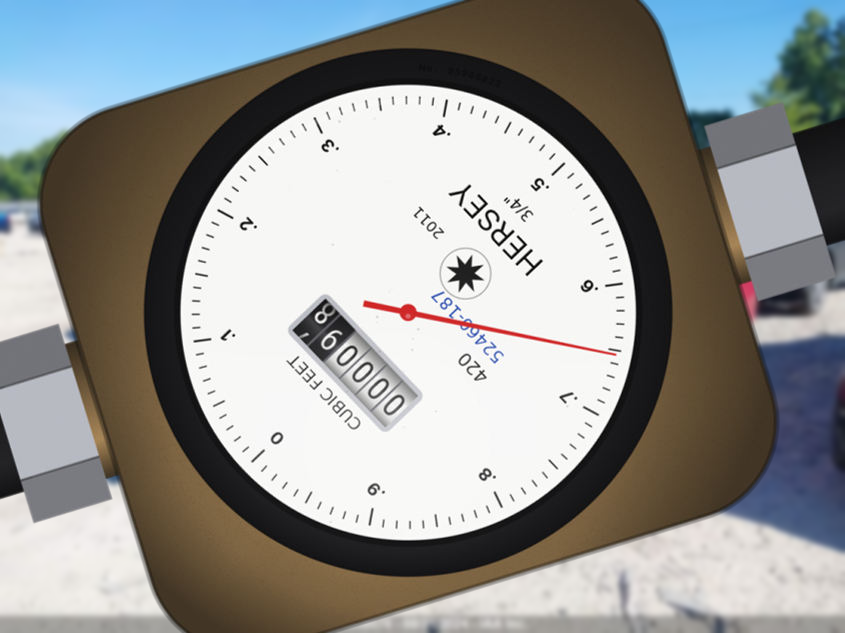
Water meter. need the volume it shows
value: 97.65 ft³
